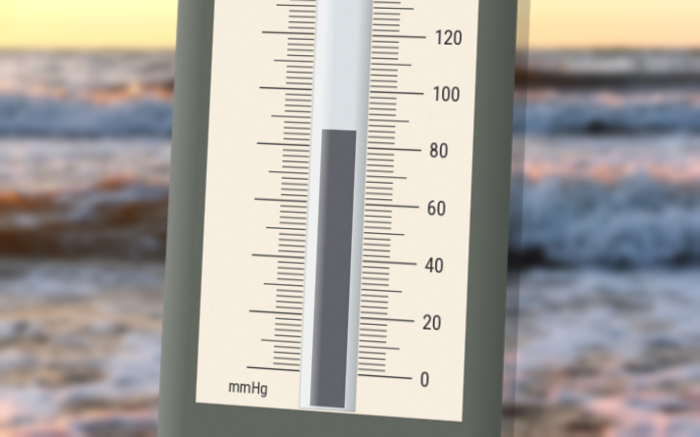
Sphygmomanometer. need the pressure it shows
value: 86 mmHg
